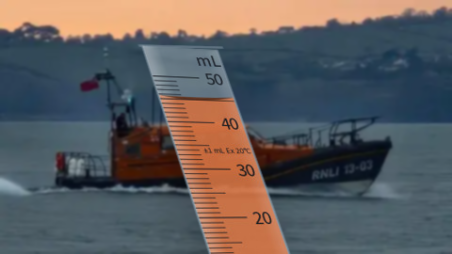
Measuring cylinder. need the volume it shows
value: 45 mL
